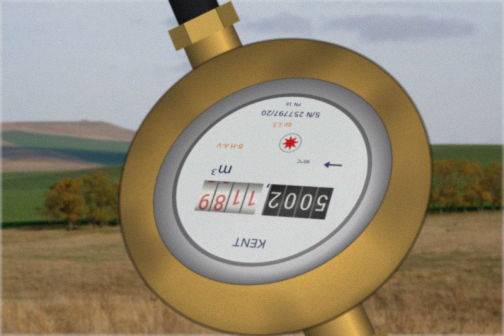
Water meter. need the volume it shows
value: 5002.1189 m³
